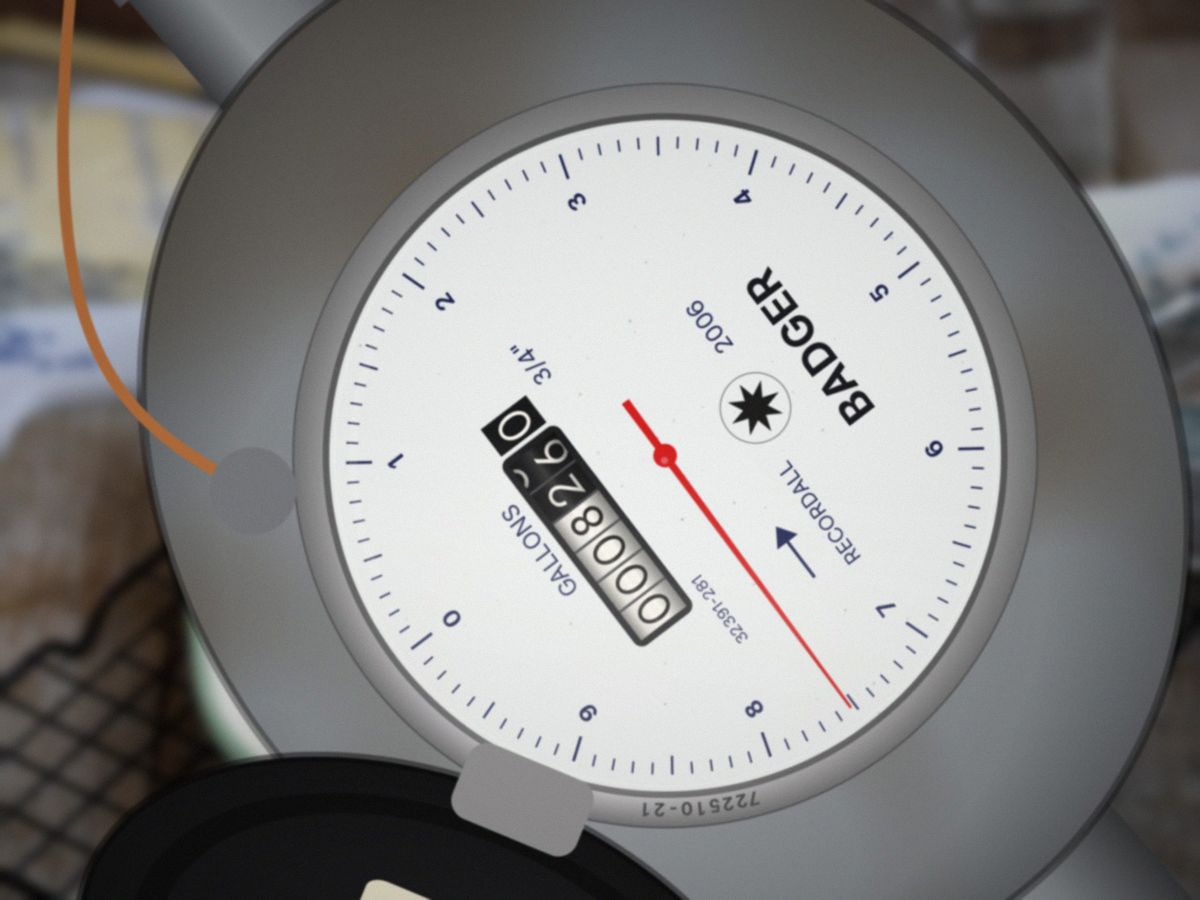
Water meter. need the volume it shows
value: 8257.5 gal
